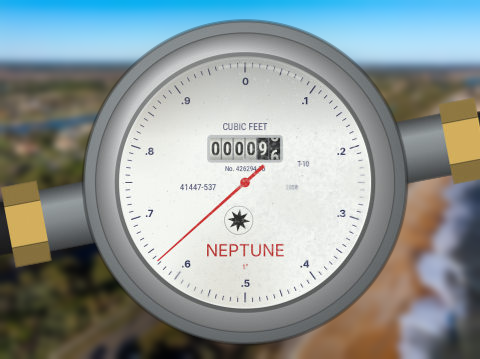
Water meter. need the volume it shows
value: 95.63 ft³
